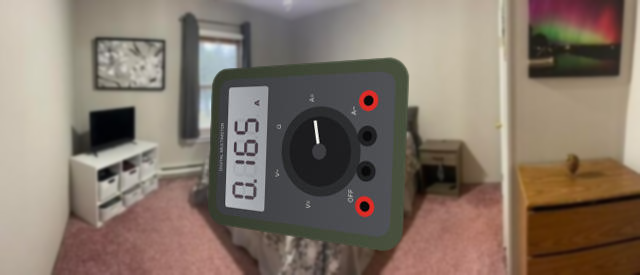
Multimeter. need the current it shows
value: 0.165 A
